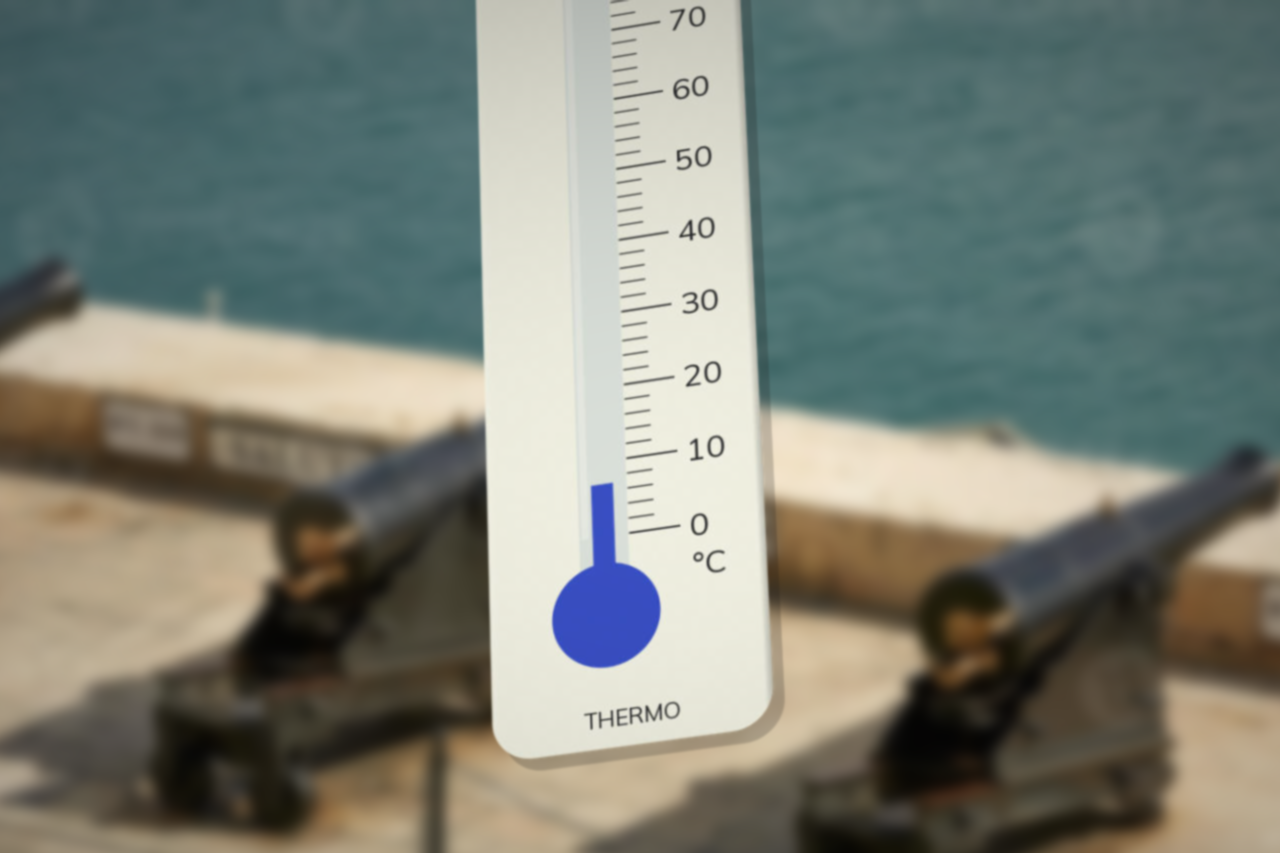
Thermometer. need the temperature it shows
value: 7 °C
